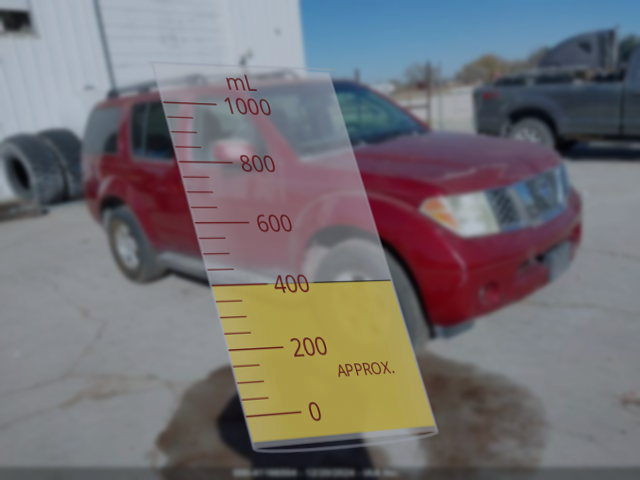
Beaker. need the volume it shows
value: 400 mL
